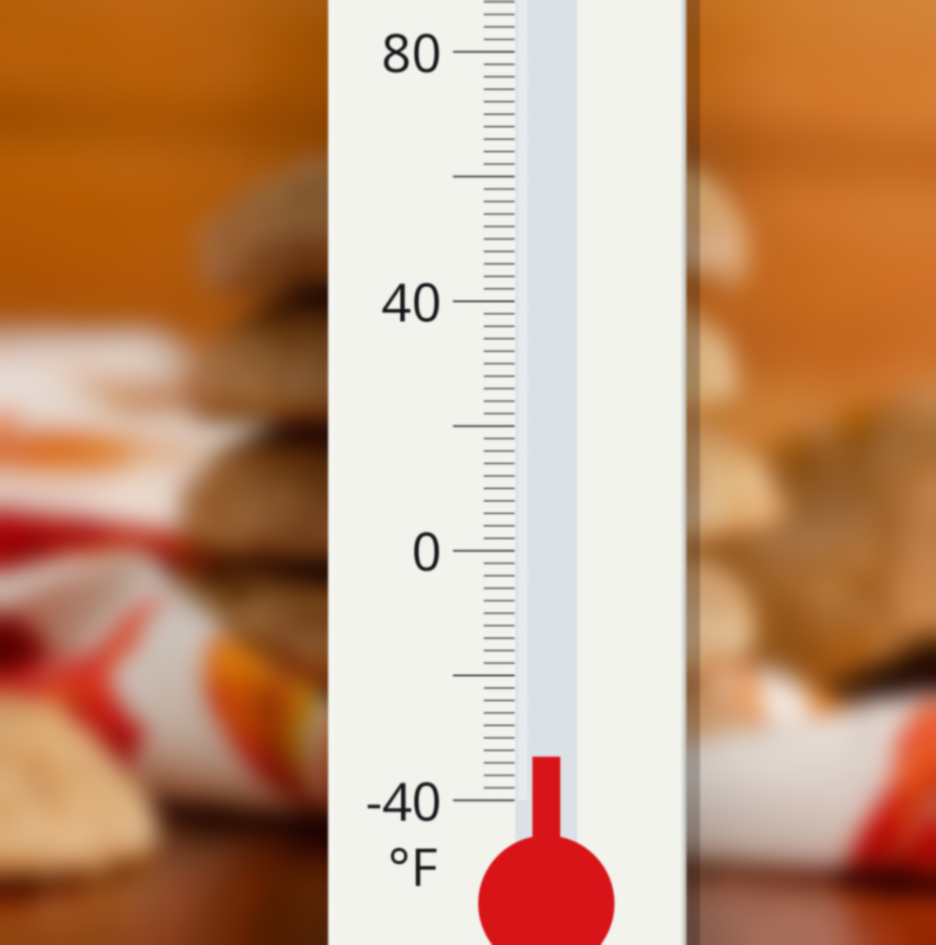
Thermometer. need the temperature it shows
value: -33 °F
